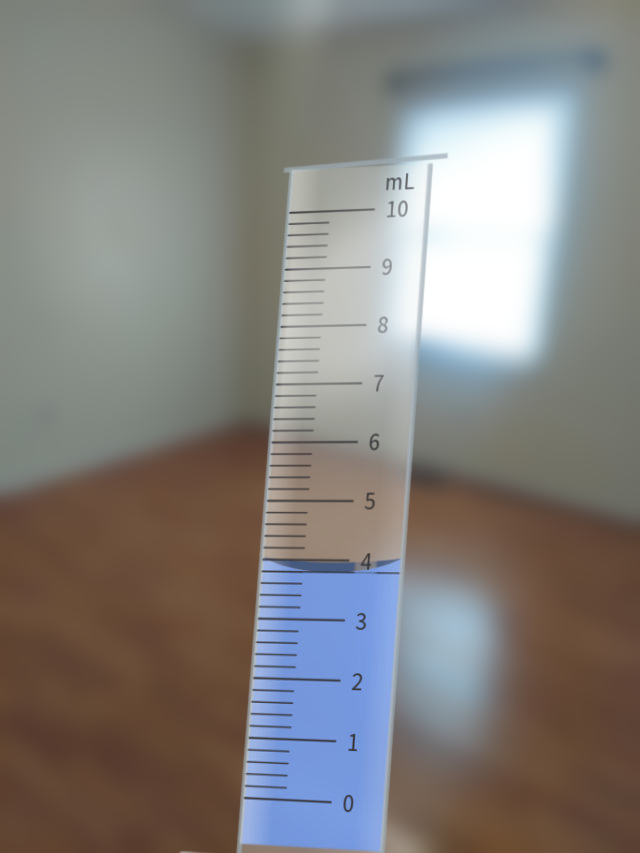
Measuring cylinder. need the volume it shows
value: 3.8 mL
